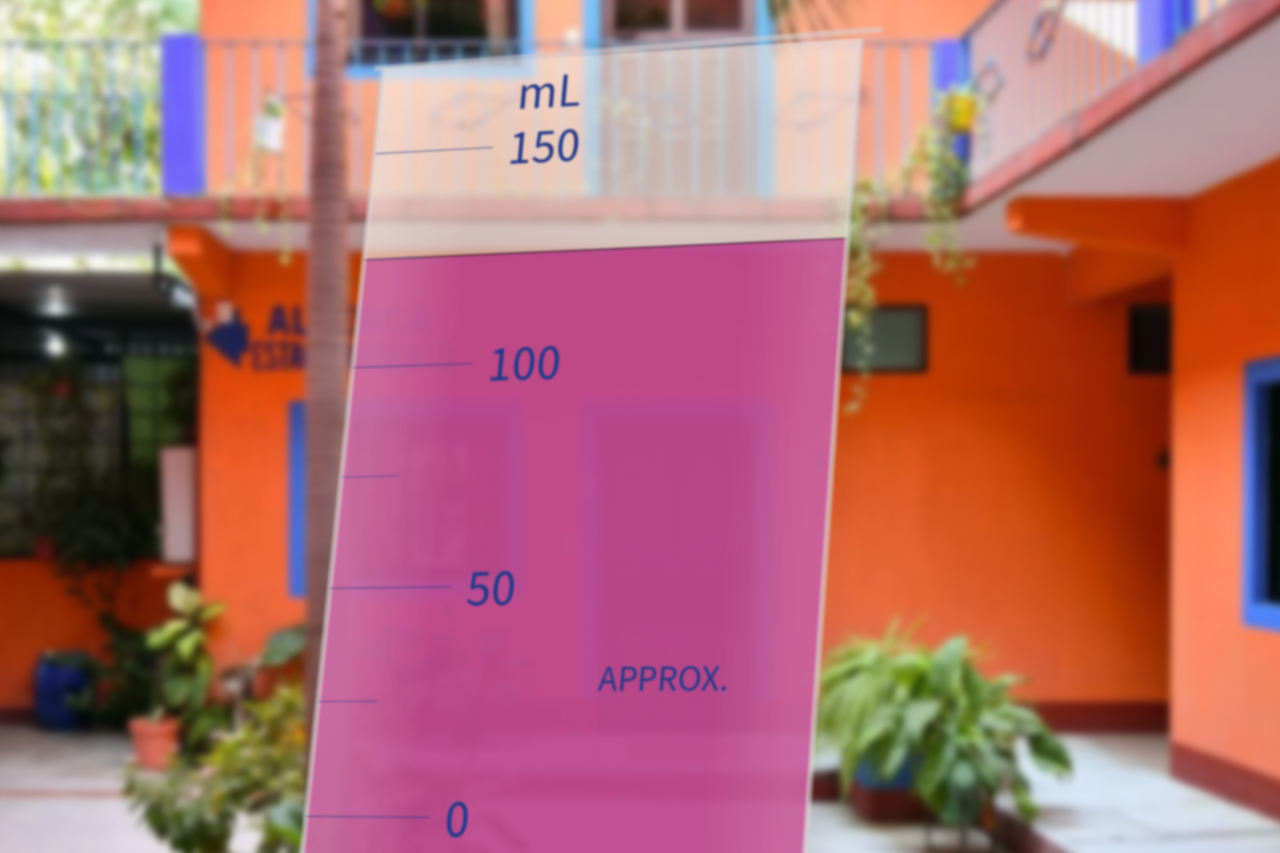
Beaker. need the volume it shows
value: 125 mL
